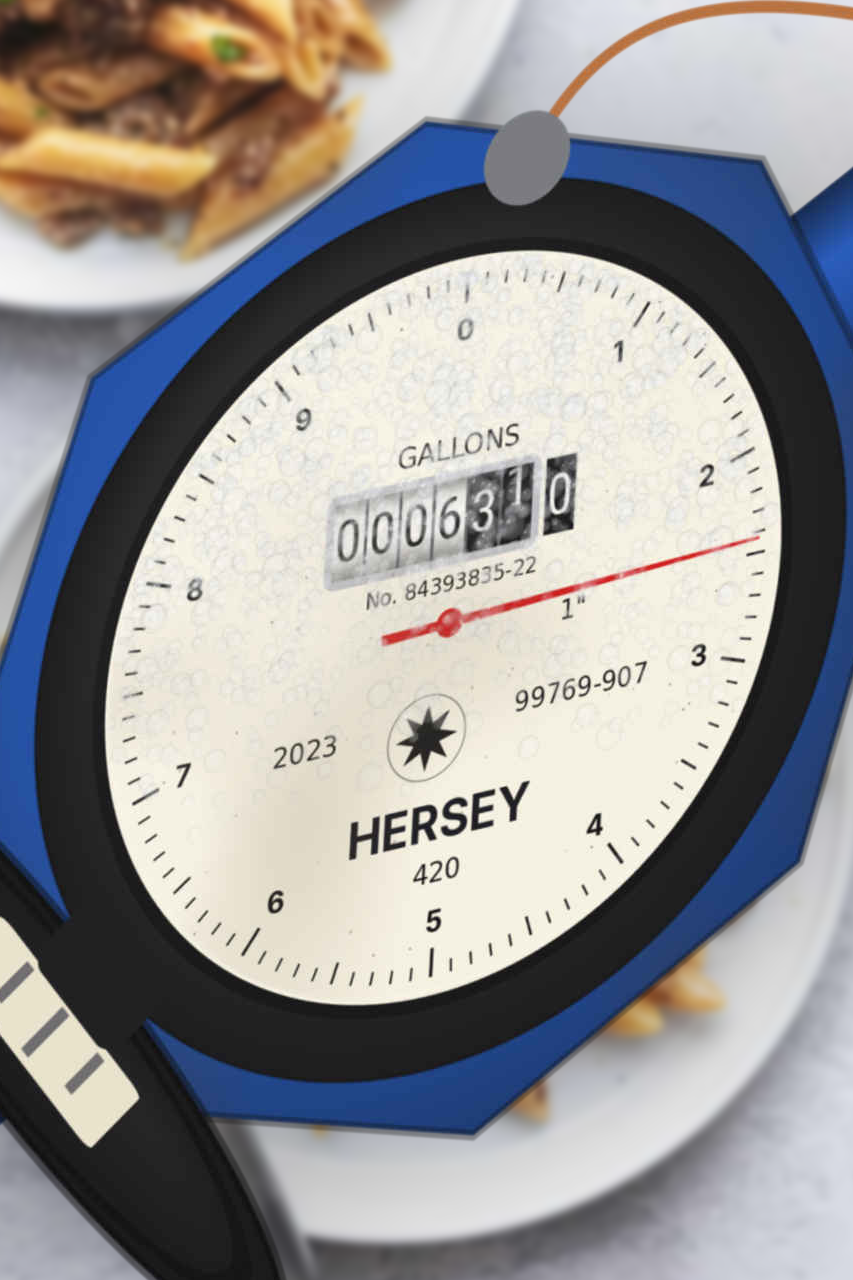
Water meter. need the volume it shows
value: 6312.4 gal
